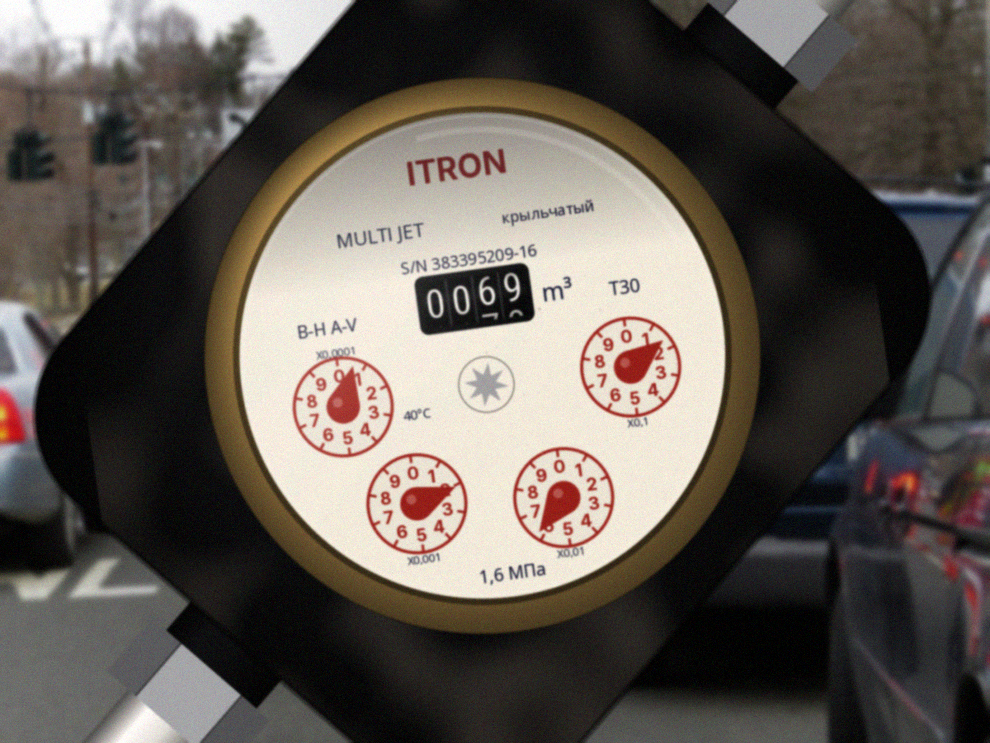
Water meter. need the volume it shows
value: 69.1620 m³
